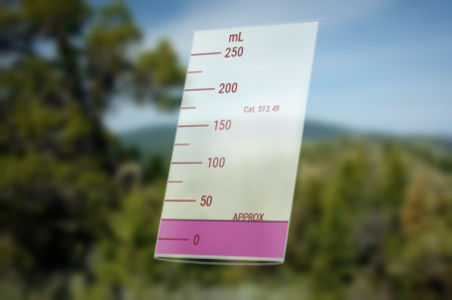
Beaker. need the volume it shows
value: 25 mL
